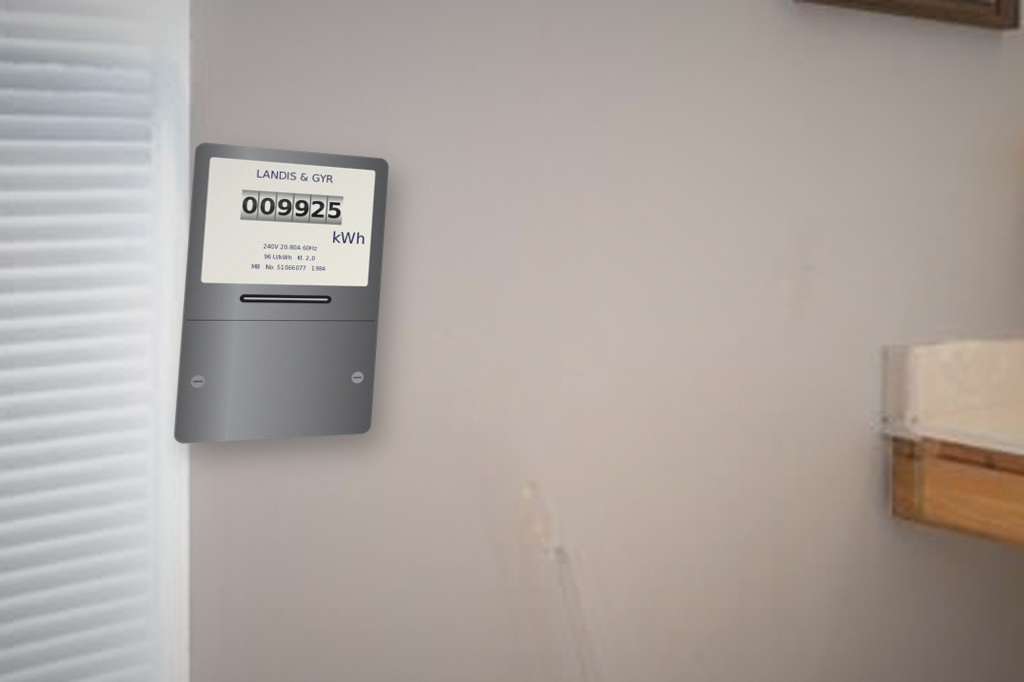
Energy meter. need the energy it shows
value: 9925 kWh
